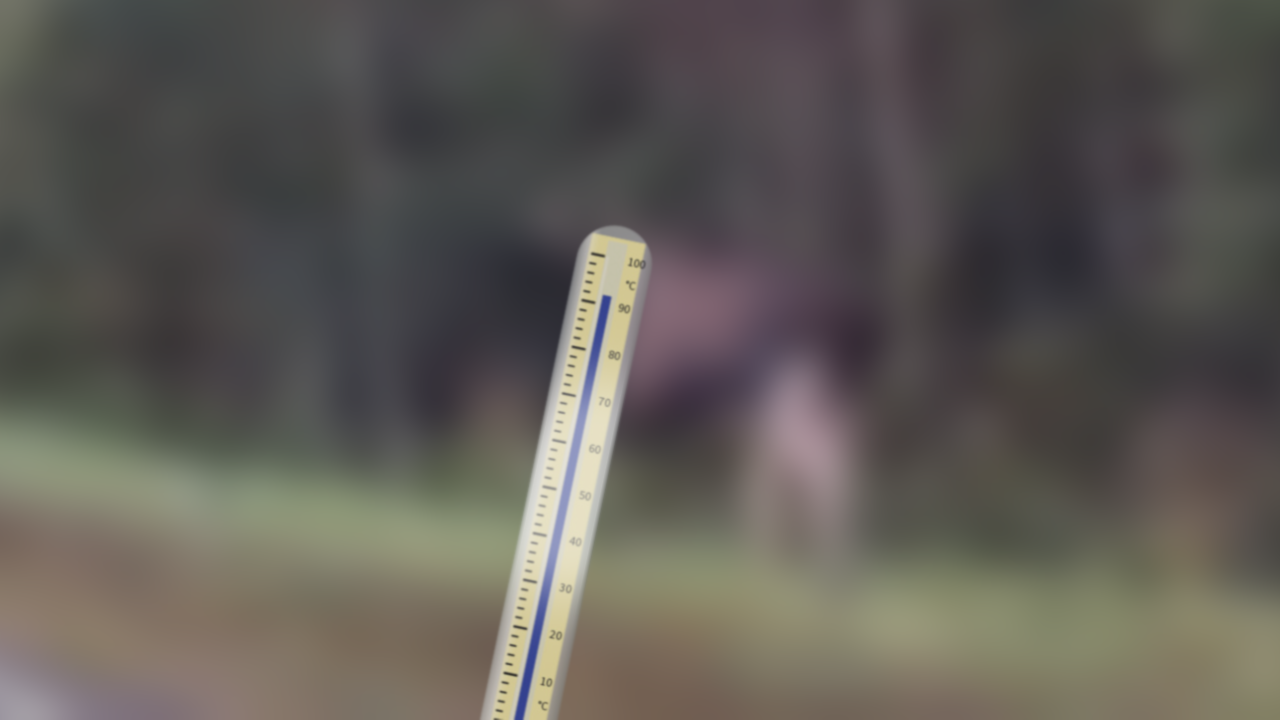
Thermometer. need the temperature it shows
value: 92 °C
